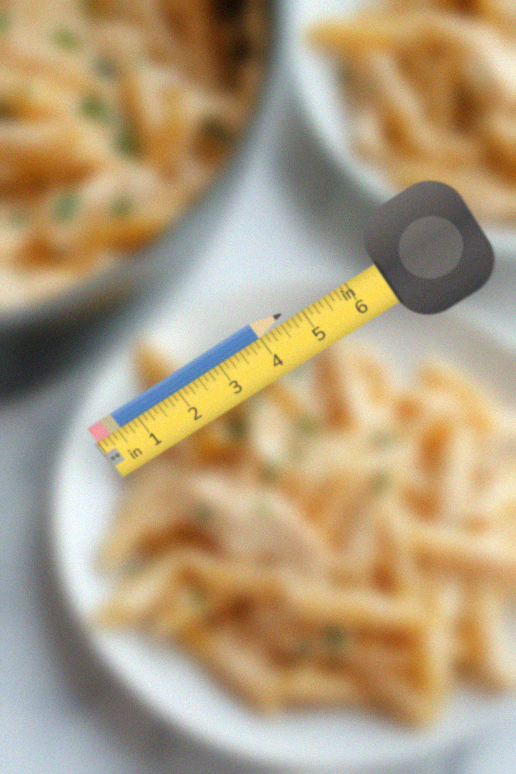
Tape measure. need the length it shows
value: 4.625 in
